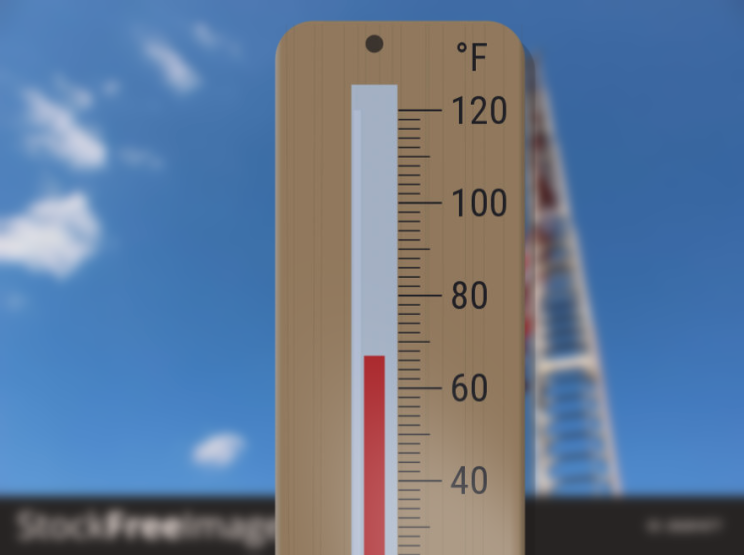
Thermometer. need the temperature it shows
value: 67 °F
